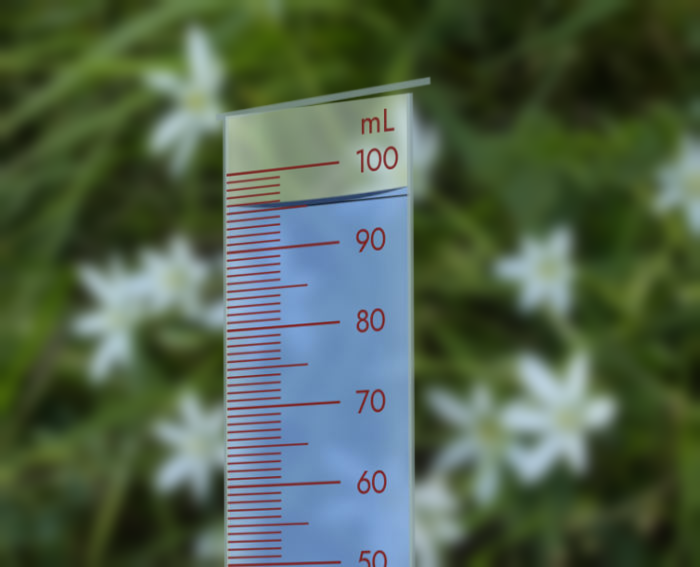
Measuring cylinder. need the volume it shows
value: 95 mL
